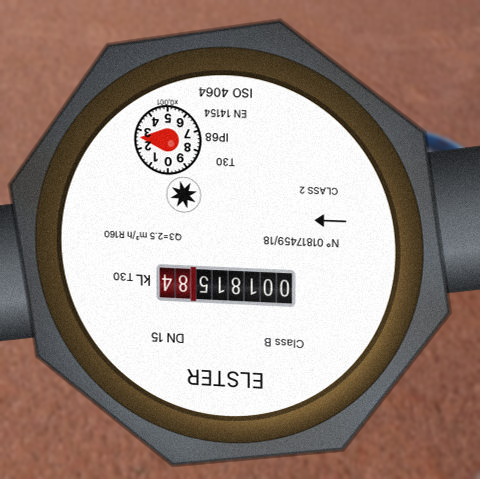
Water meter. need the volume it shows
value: 1815.842 kL
